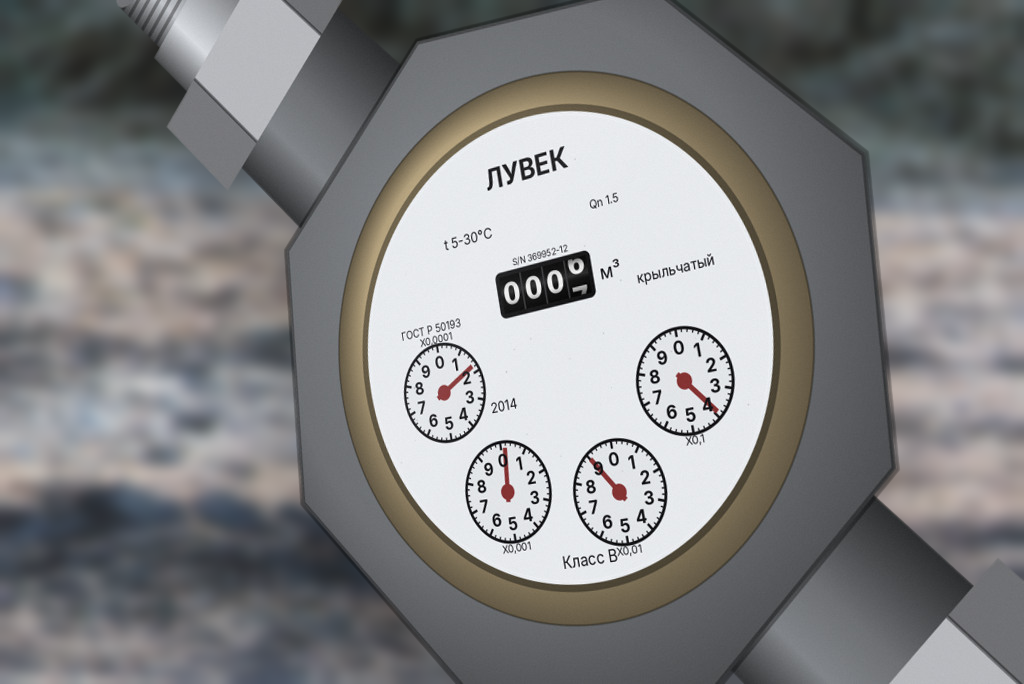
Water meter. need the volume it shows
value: 6.3901 m³
